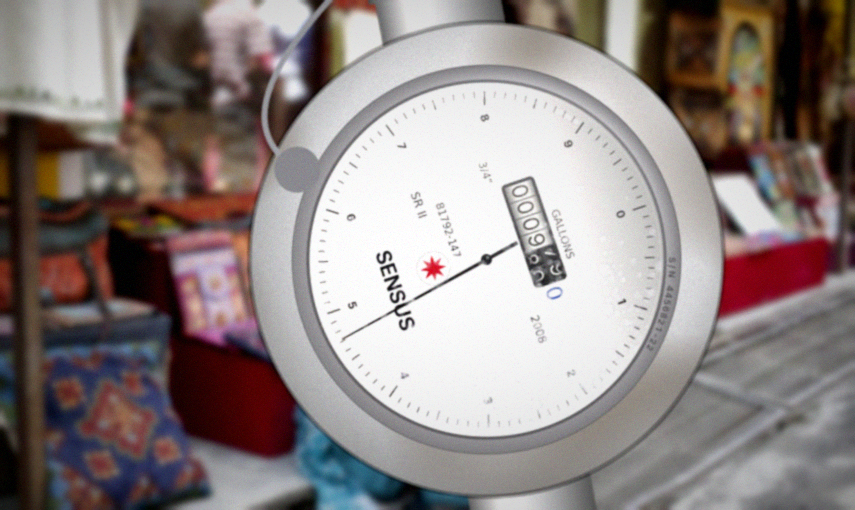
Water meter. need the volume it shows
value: 9794.7 gal
